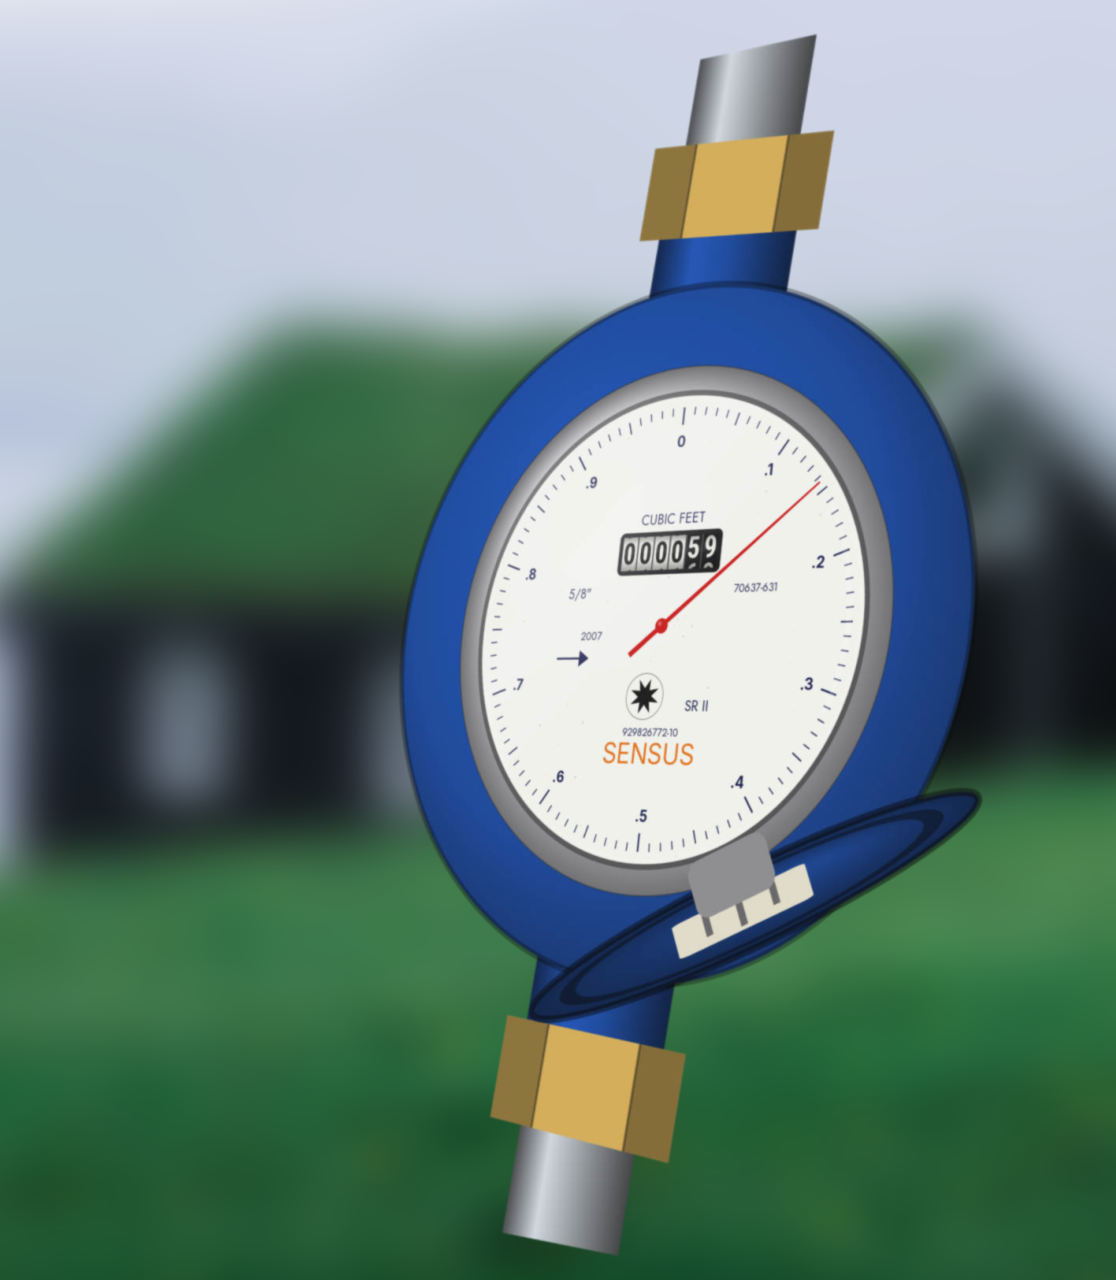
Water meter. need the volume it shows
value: 59.14 ft³
